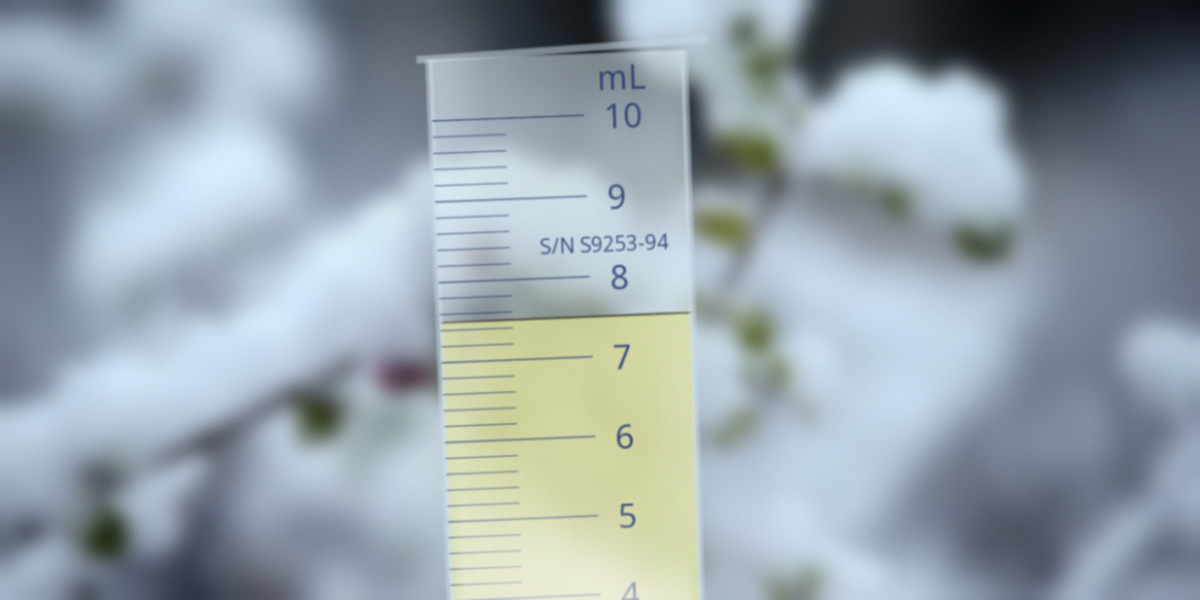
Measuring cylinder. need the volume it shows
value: 7.5 mL
